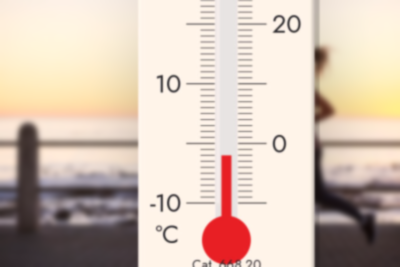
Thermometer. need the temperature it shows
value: -2 °C
